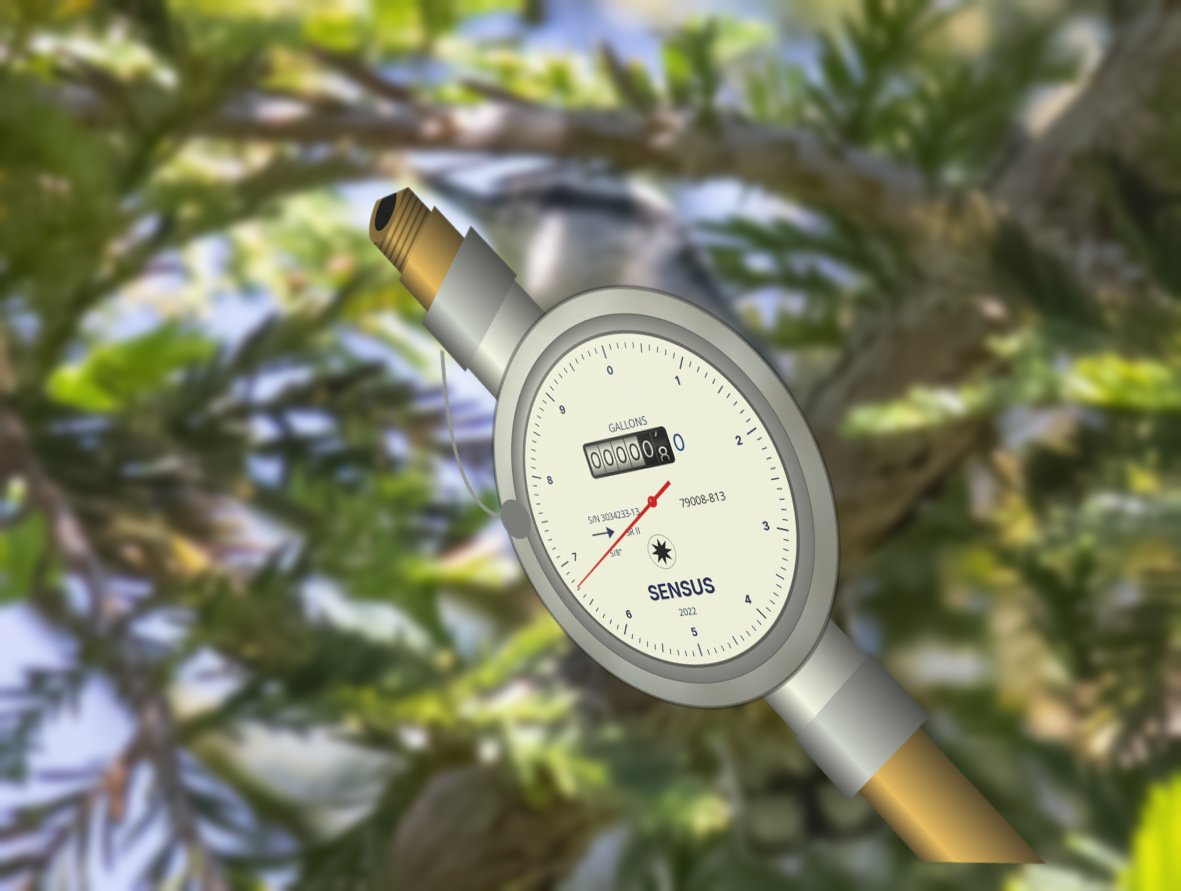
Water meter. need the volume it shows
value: 76.7 gal
